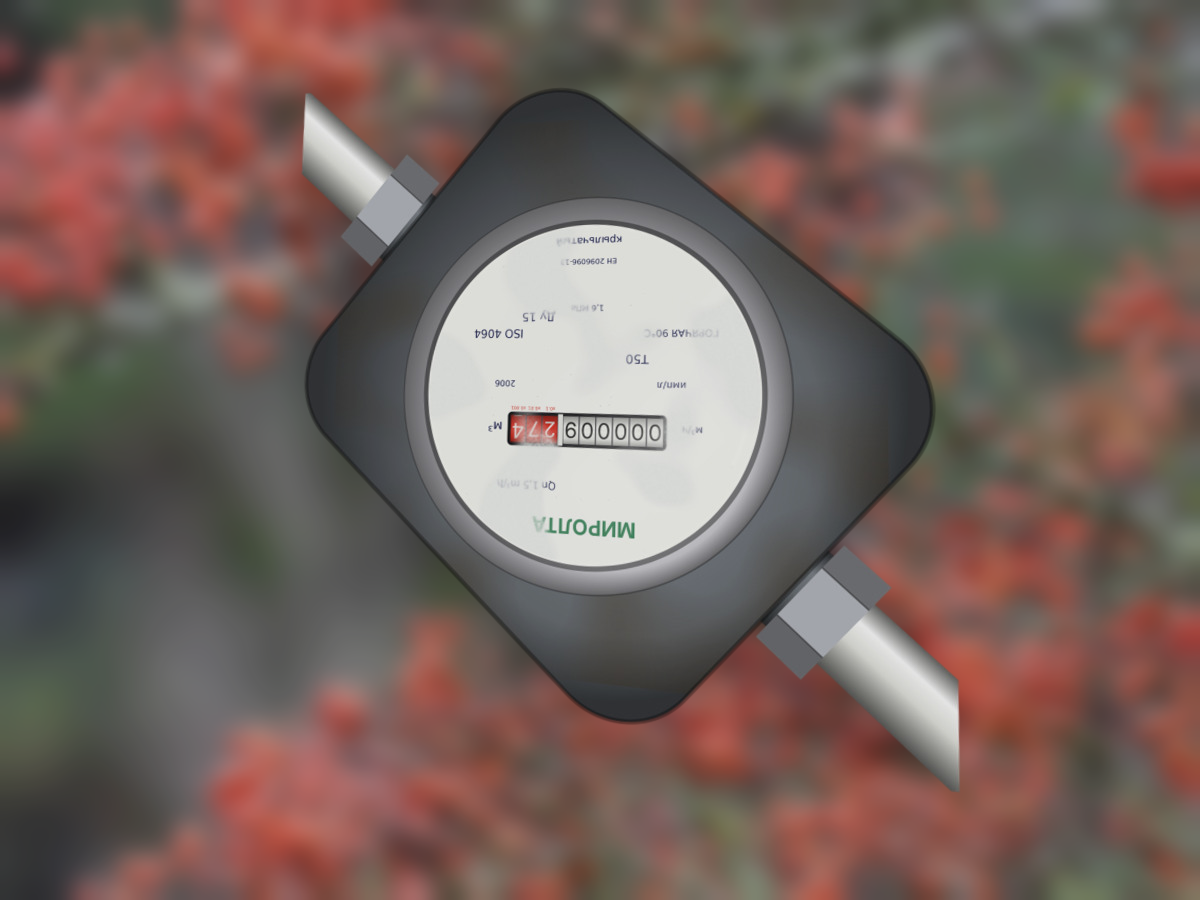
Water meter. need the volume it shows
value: 9.274 m³
